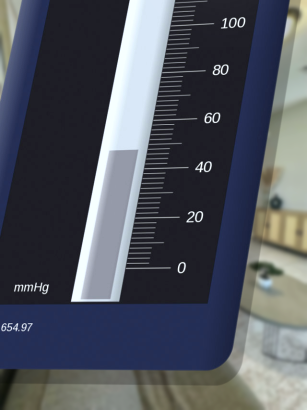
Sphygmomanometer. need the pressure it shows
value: 48 mmHg
